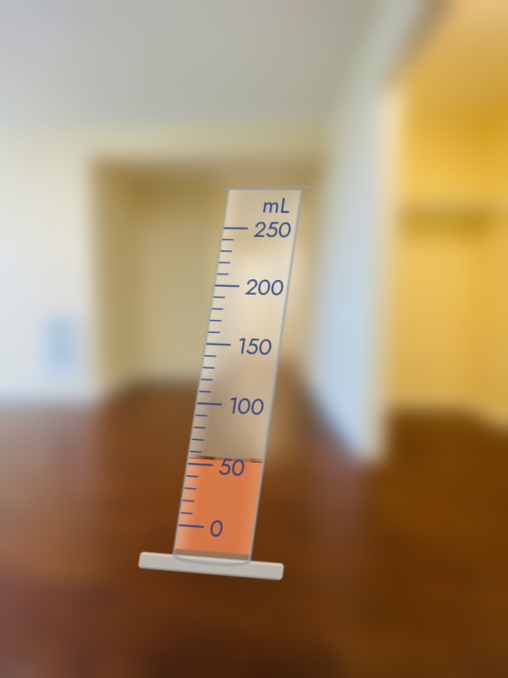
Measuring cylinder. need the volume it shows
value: 55 mL
